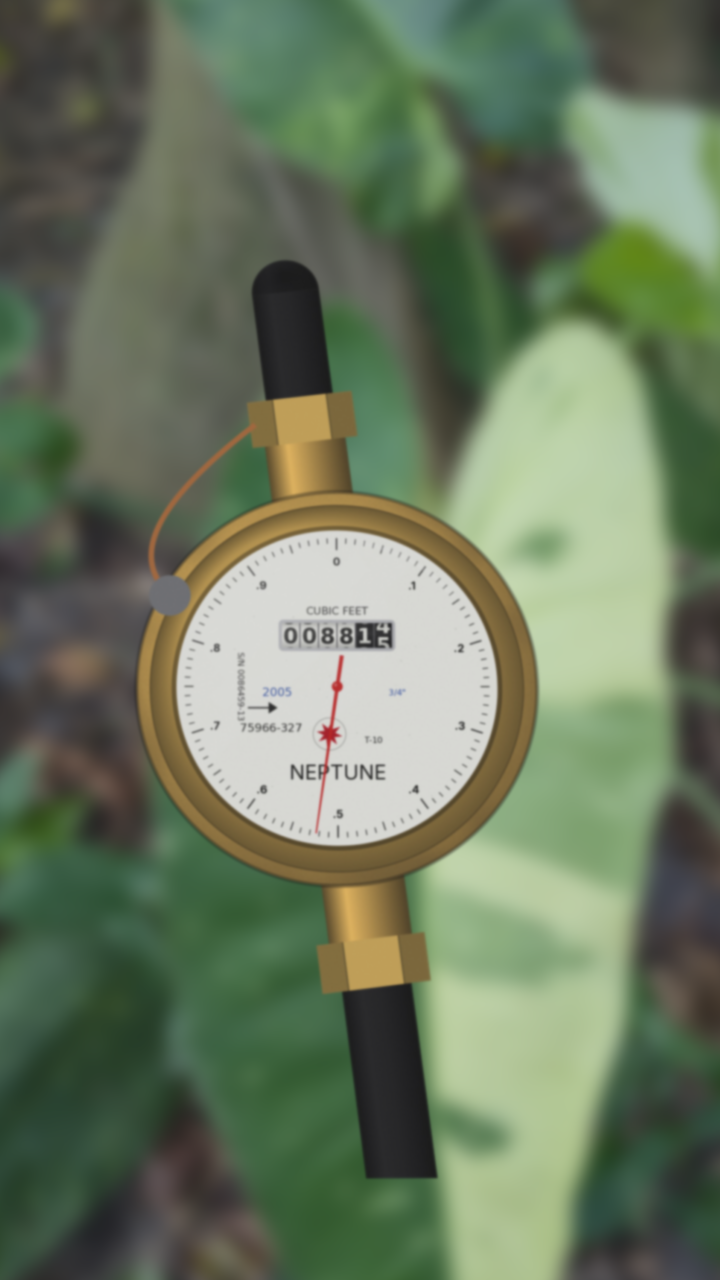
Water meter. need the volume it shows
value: 8814.52 ft³
